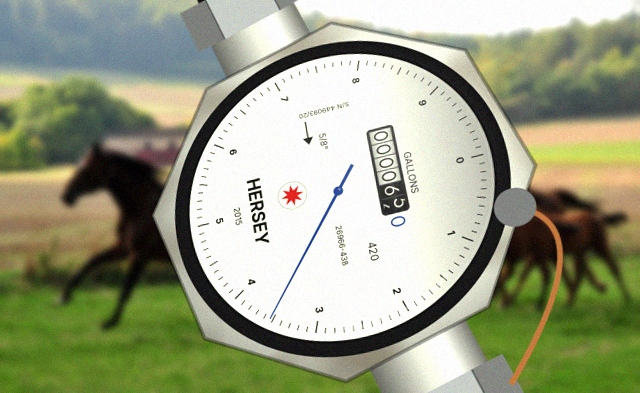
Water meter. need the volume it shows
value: 653.5 gal
